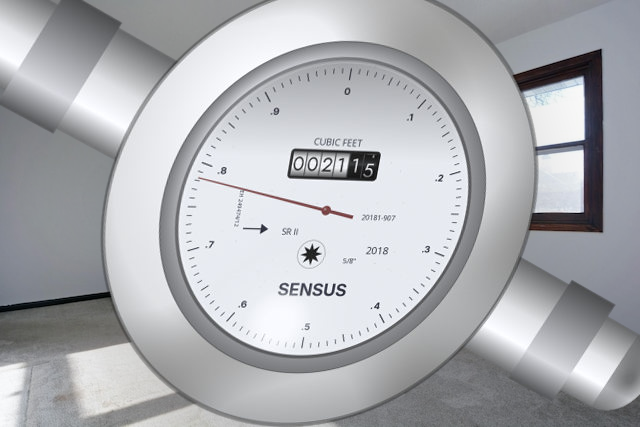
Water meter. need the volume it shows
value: 2114.78 ft³
